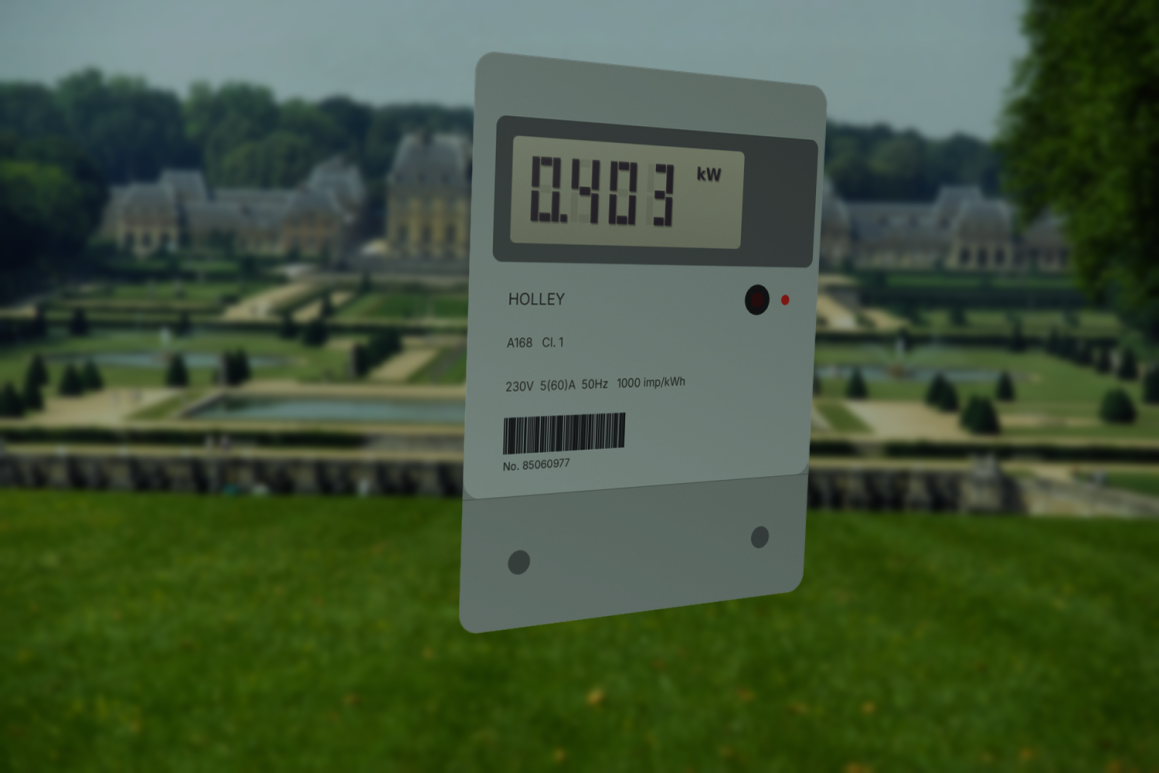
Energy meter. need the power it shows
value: 0.403 kW
